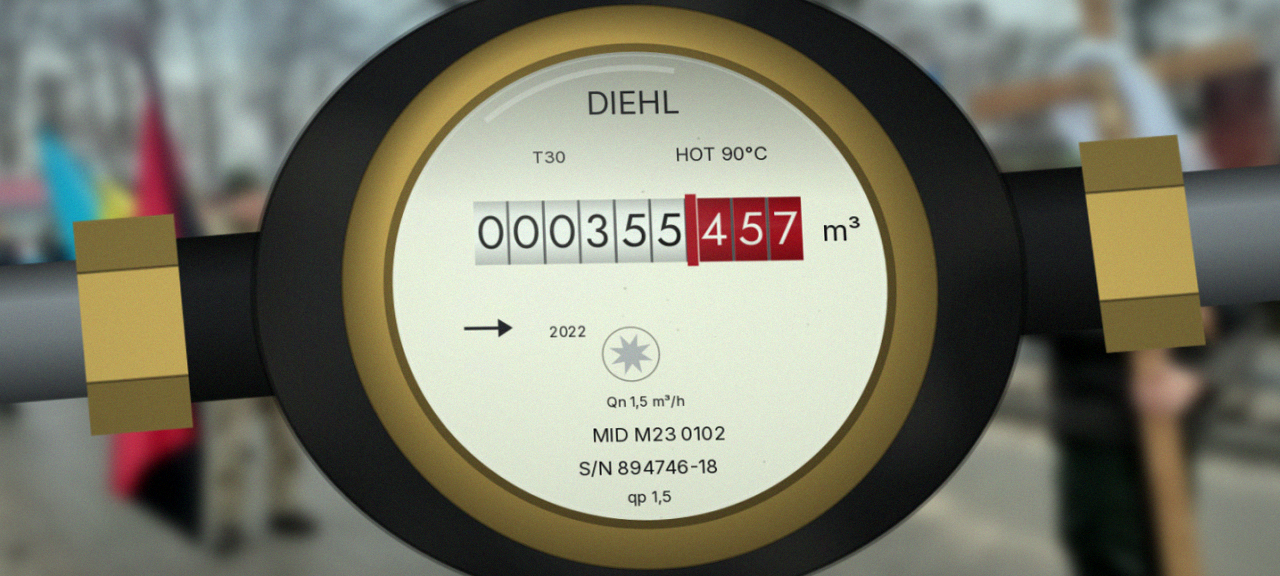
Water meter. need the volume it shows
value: 355.457 m³
